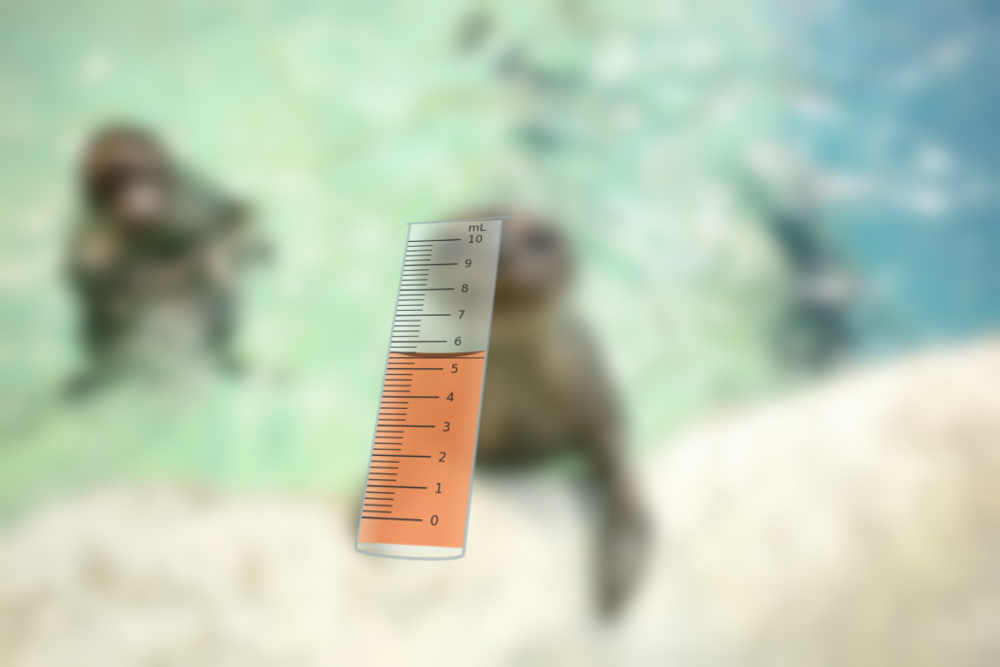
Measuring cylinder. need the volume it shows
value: 5.4 mL
